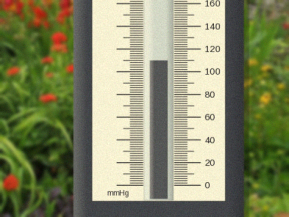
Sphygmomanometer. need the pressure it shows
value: 110 mmHg
